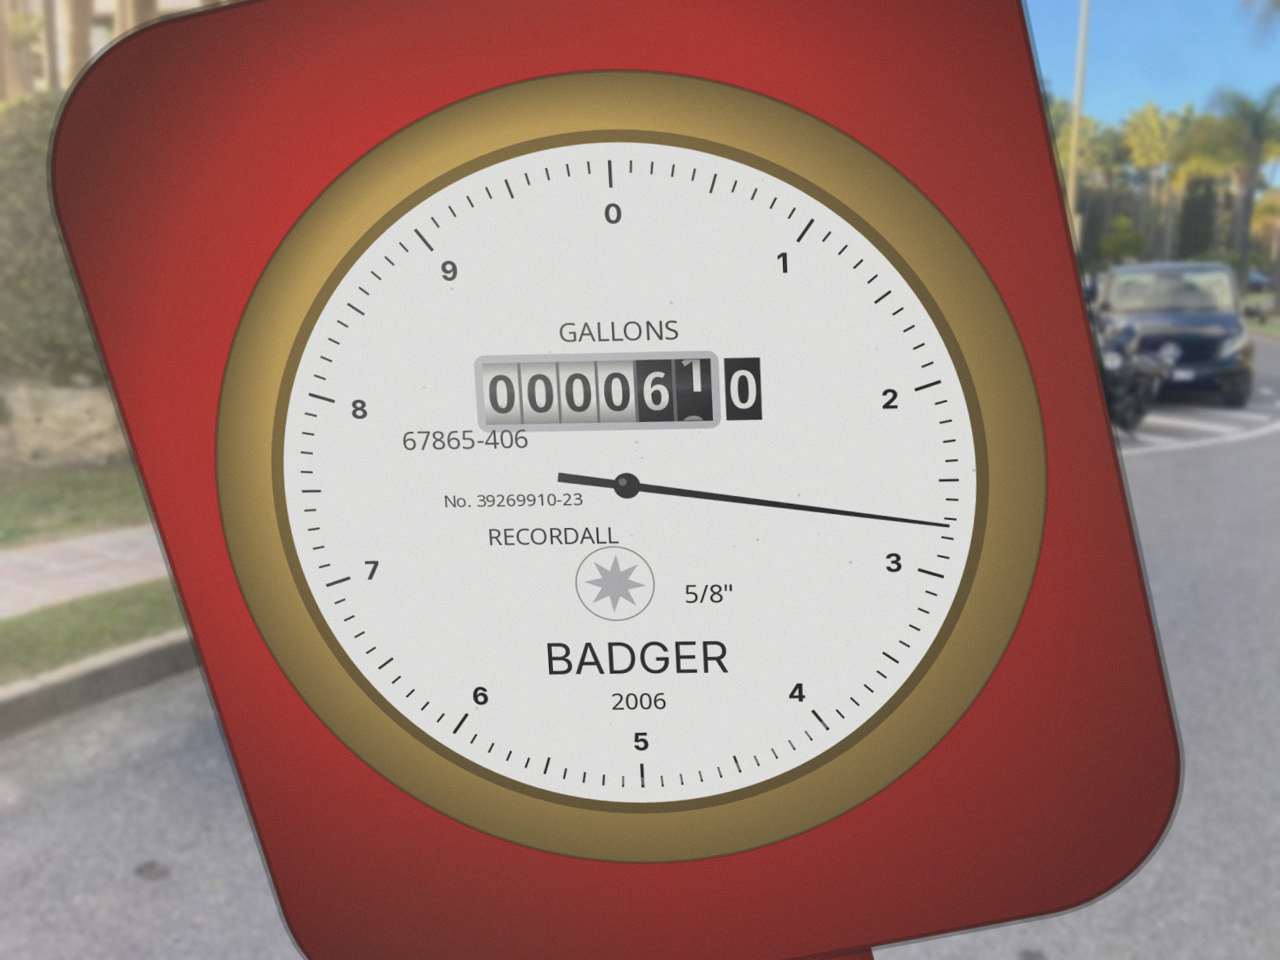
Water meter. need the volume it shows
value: 612.7 gal
